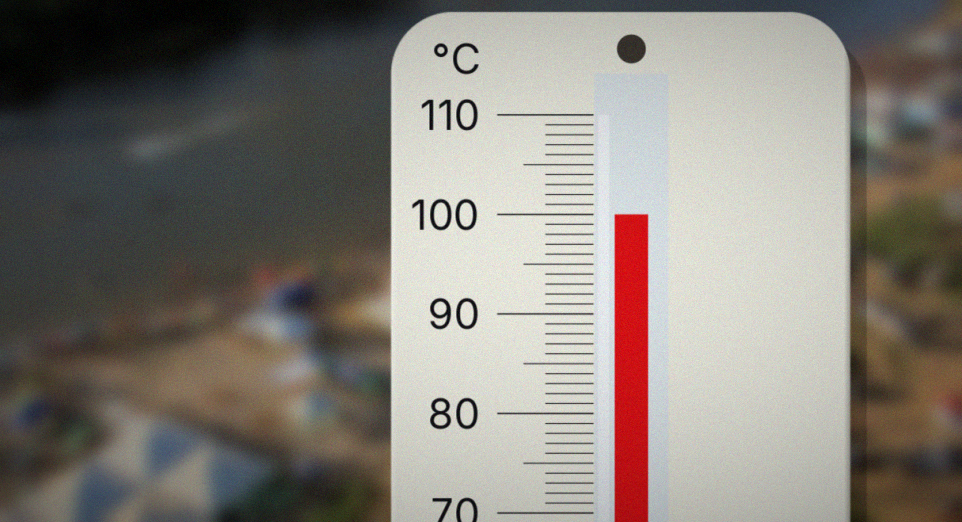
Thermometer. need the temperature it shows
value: 100 °C
